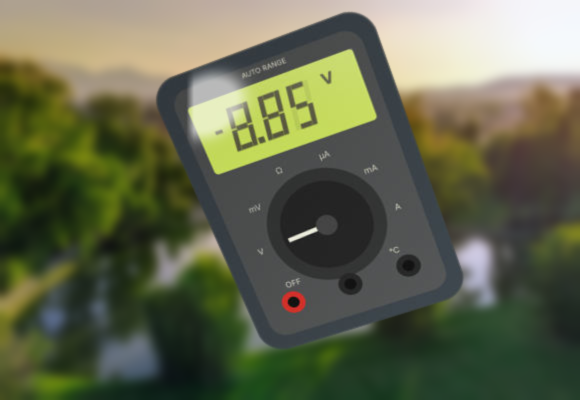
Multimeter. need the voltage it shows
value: -8.85 V
